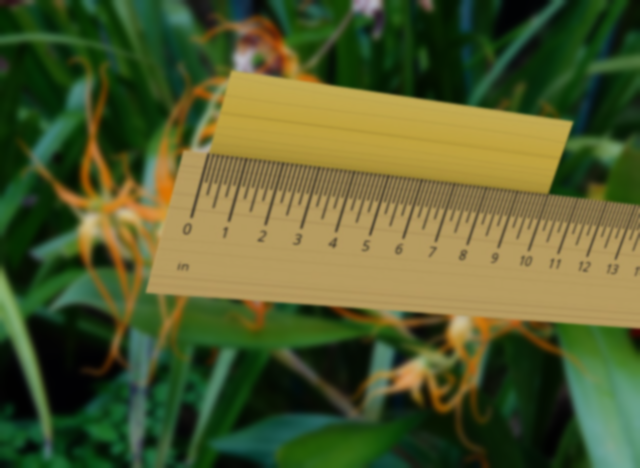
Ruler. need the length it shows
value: 10 in
